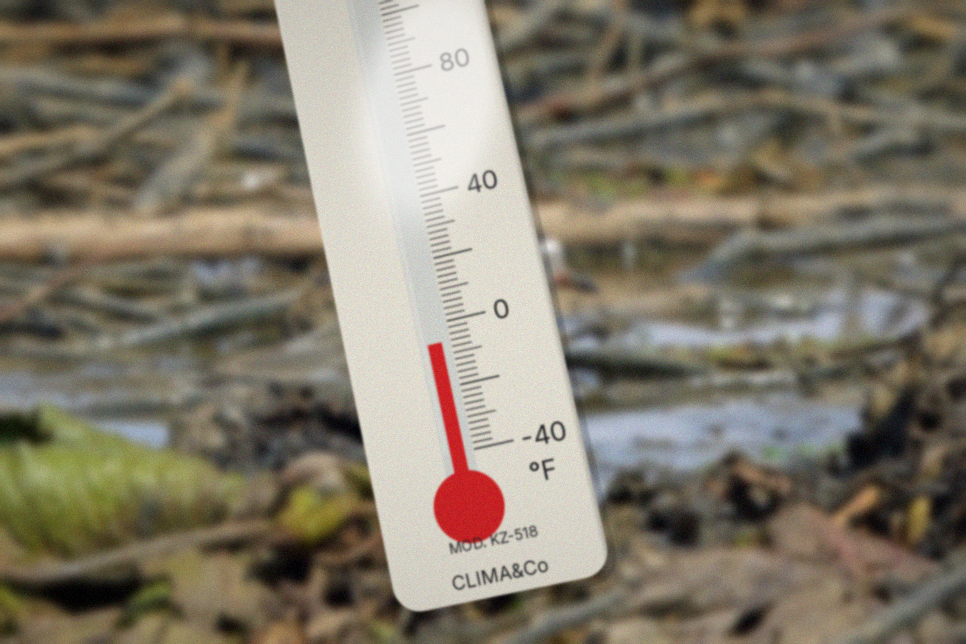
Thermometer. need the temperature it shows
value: -6 °F
